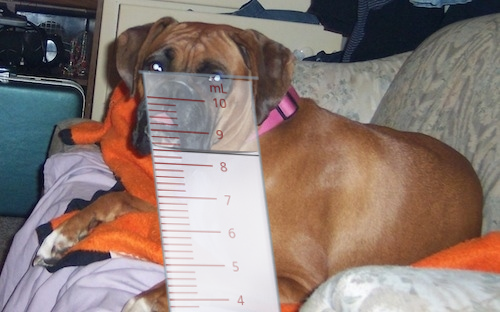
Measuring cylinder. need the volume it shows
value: 8.4 mL
